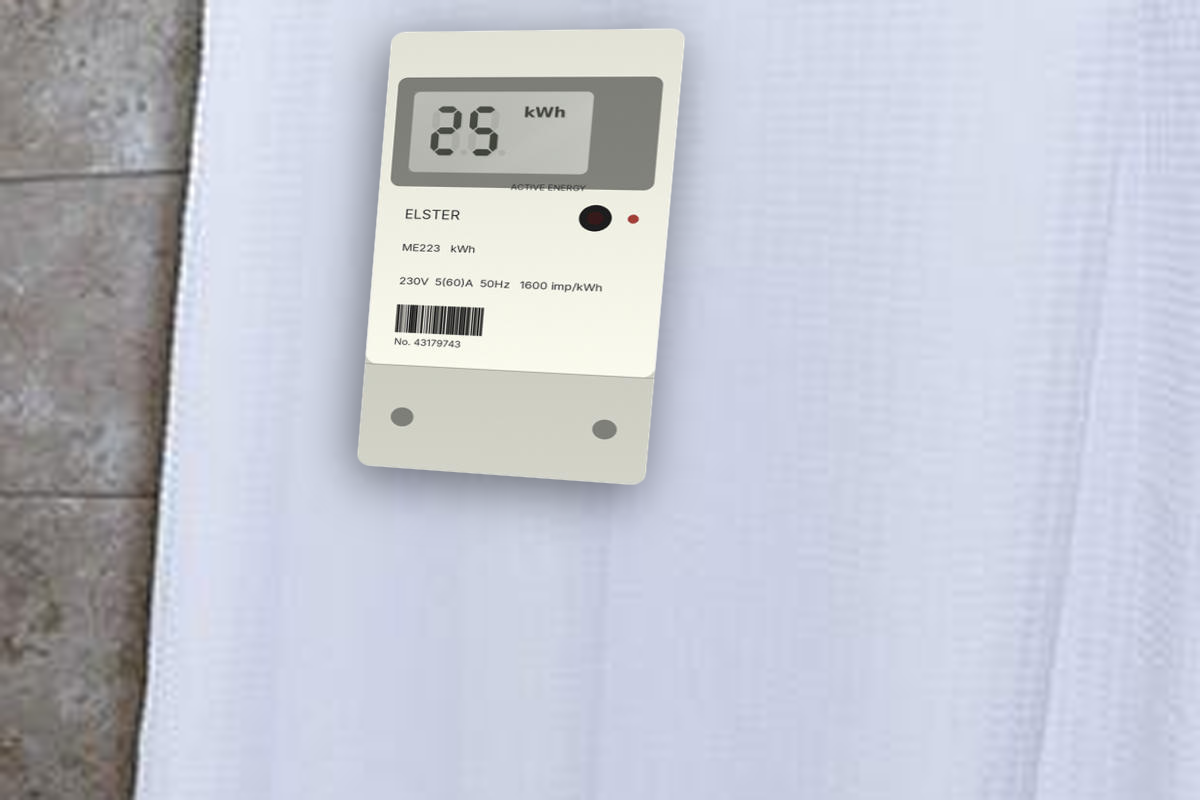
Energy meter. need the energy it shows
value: 25 kWh
